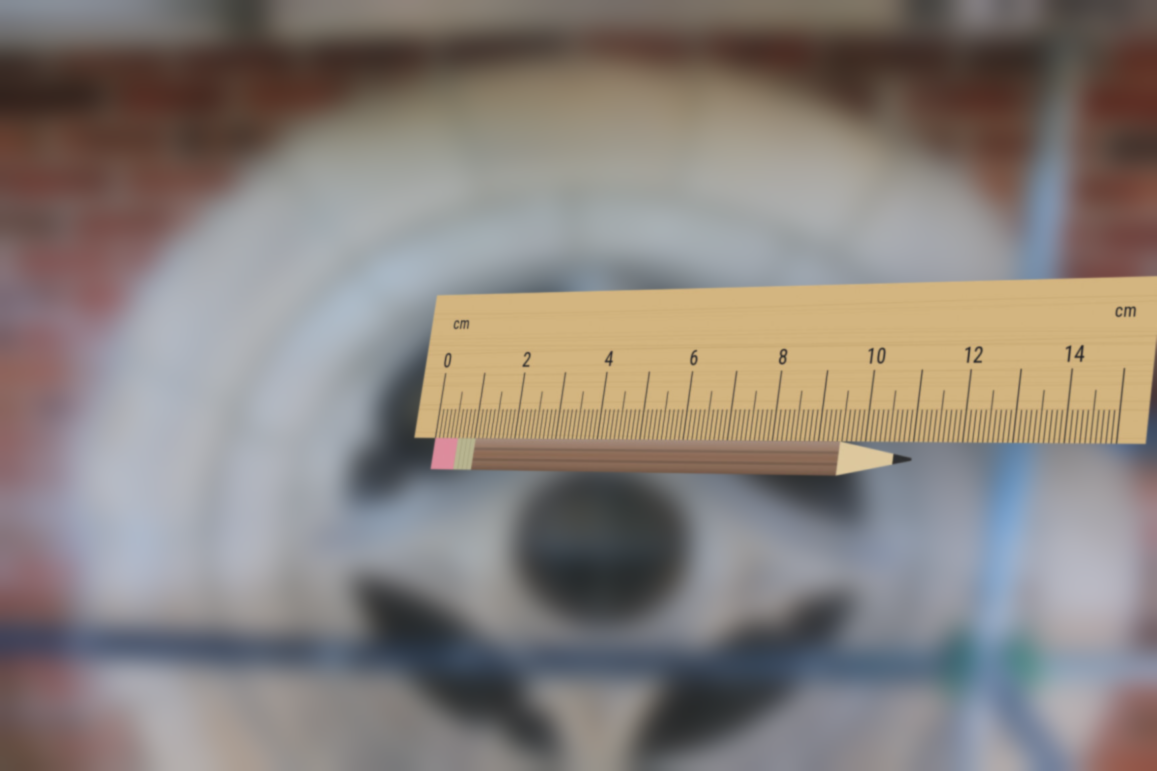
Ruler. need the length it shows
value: 11 cm
